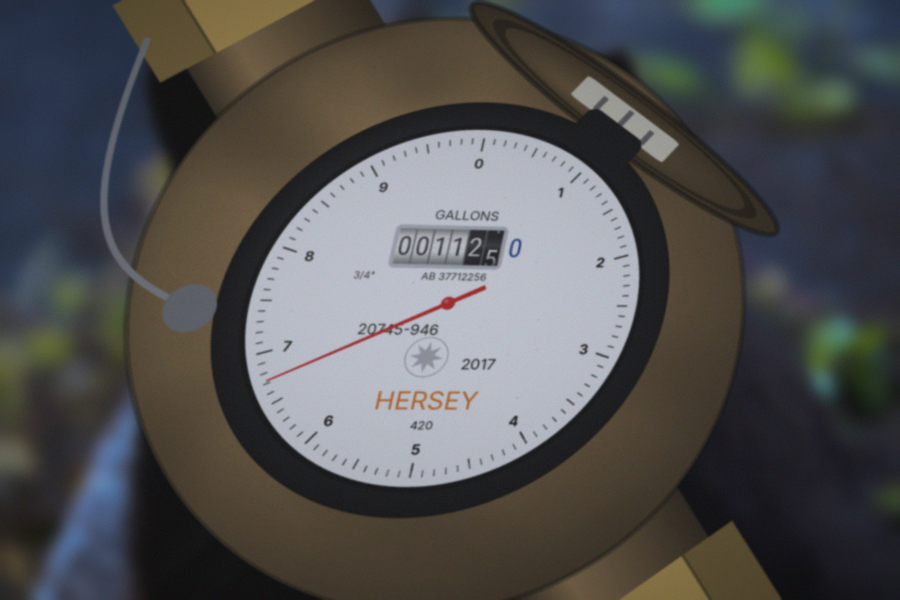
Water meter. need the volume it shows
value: 11246.7 gal
